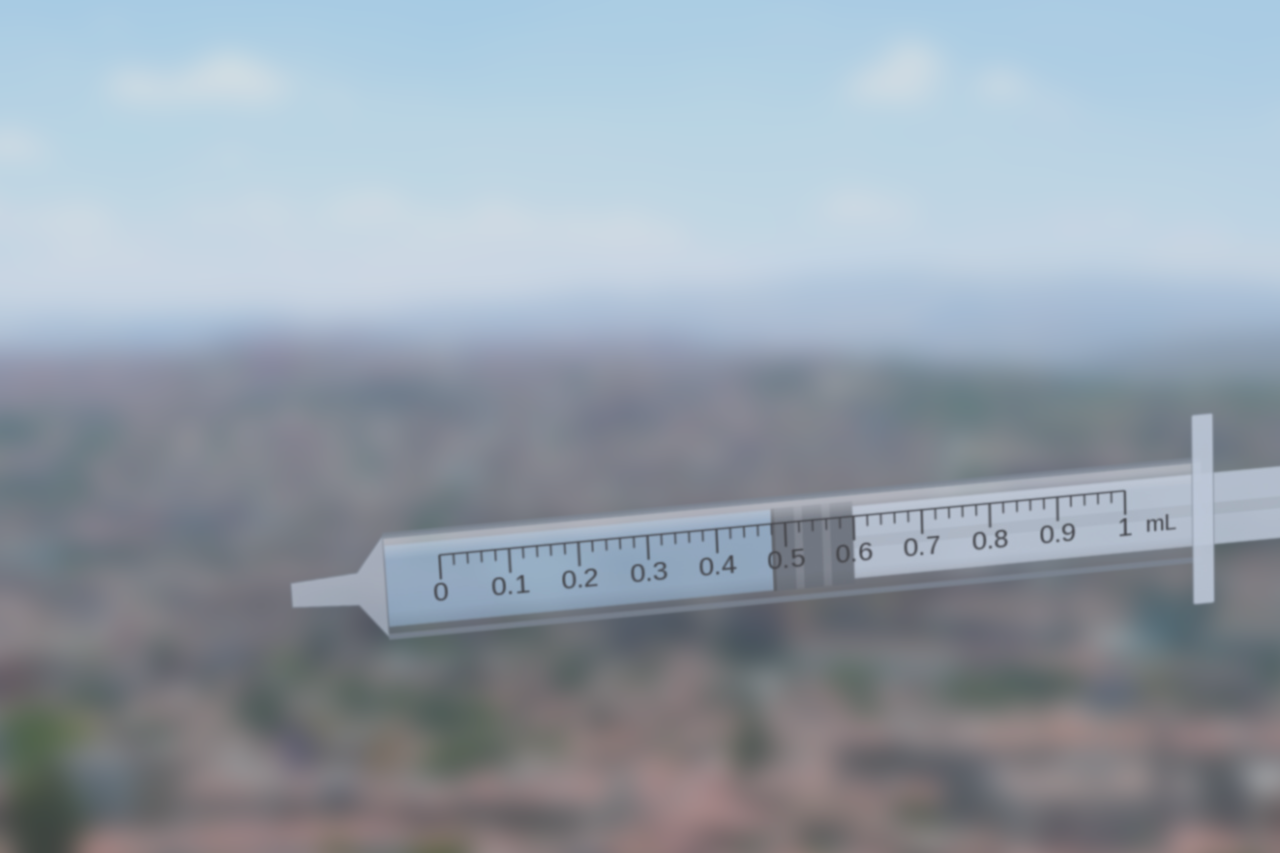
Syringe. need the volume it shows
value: 0.48 mL
